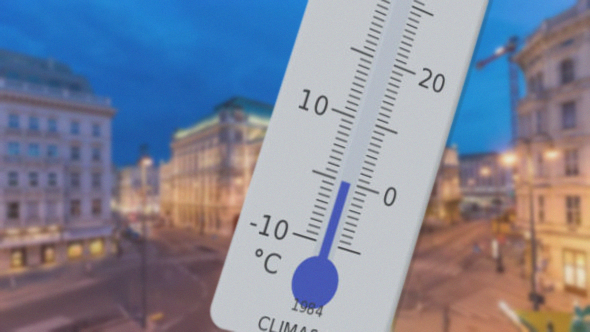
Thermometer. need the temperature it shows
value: 0 °C
